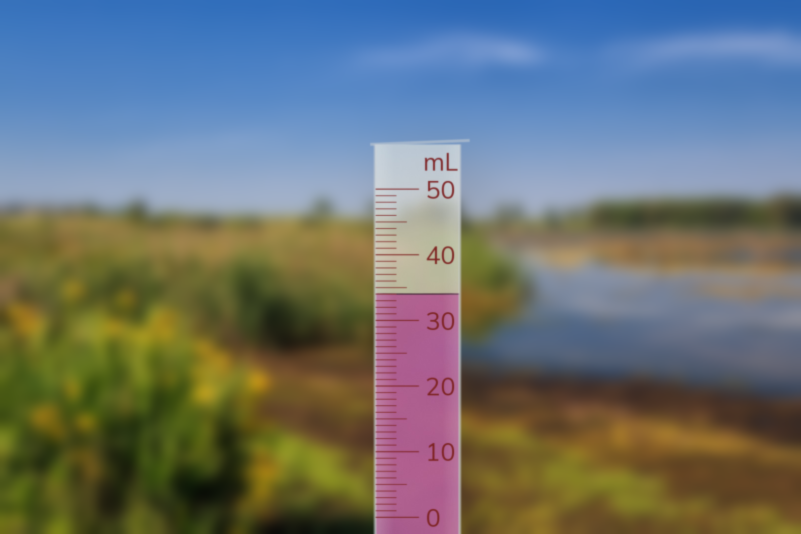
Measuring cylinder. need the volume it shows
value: 34 mL
